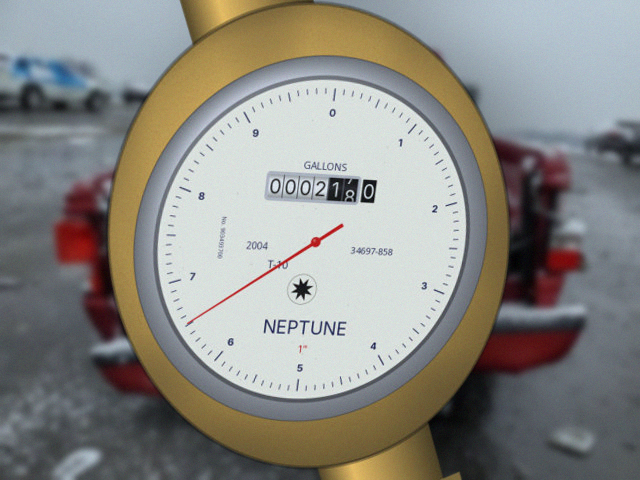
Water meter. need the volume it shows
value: 2176.5 gal
